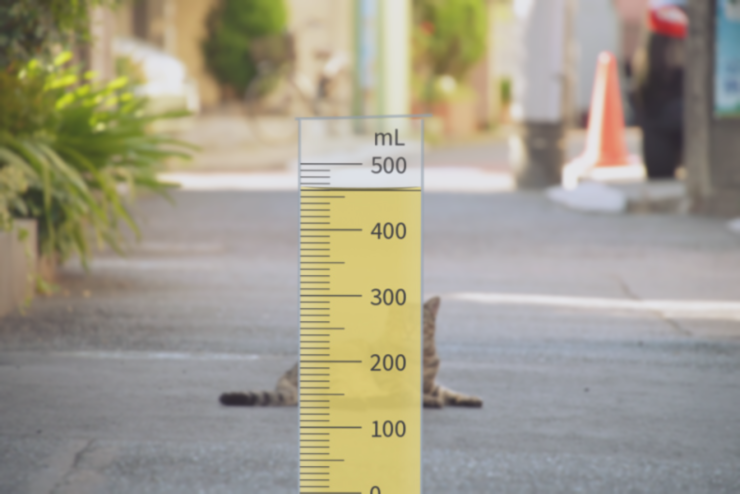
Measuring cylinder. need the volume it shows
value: 460 mL
